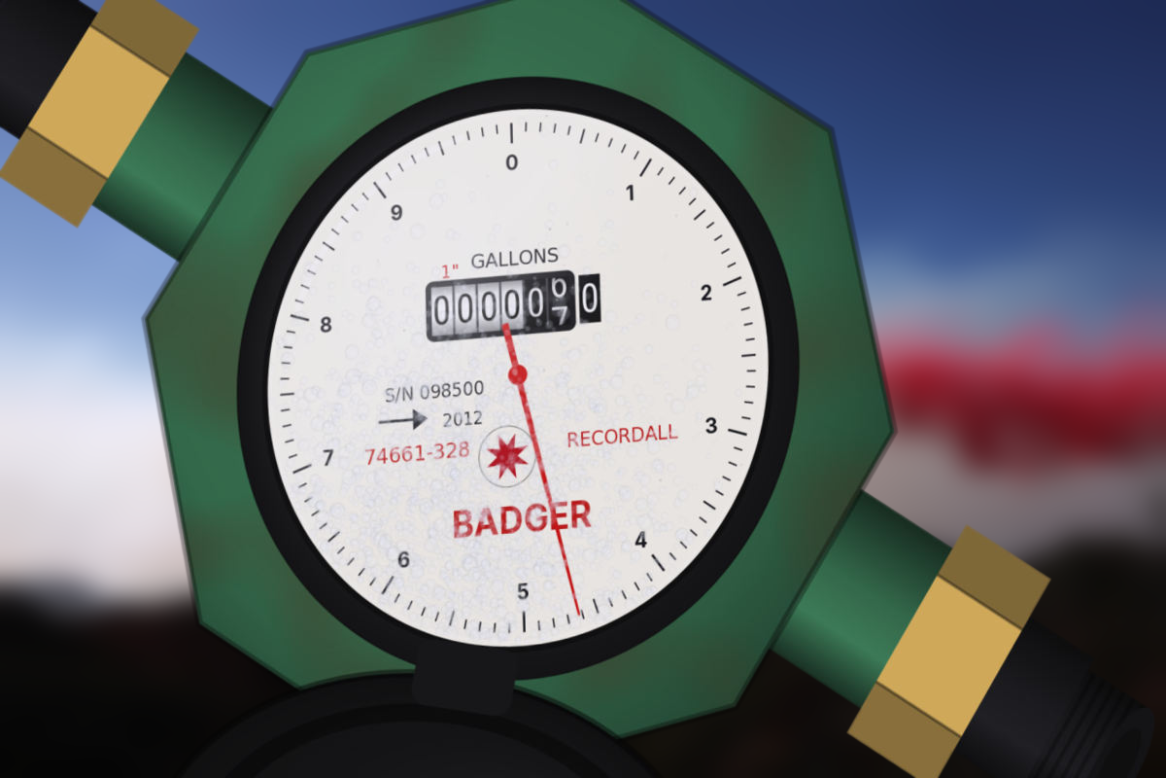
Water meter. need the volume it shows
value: 64.6 gal
